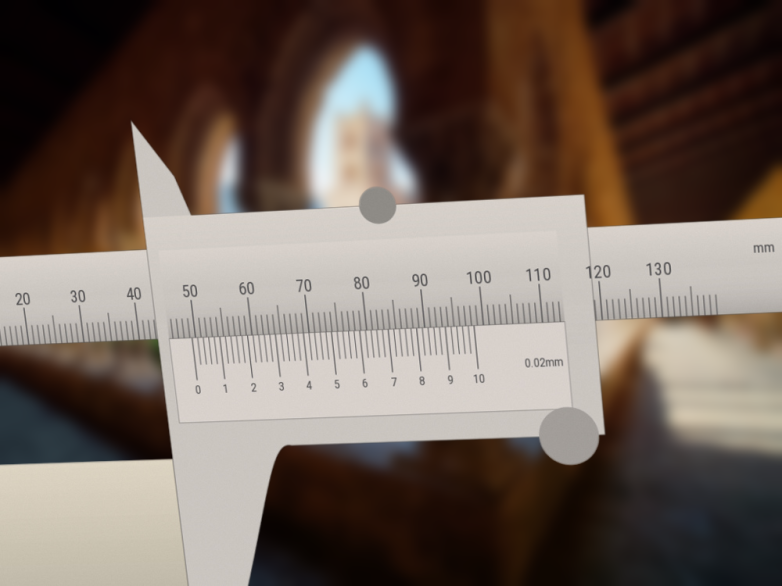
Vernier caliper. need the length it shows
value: 49.4 mm
